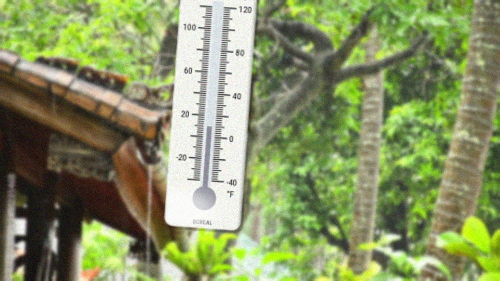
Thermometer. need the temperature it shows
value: 10 °F
